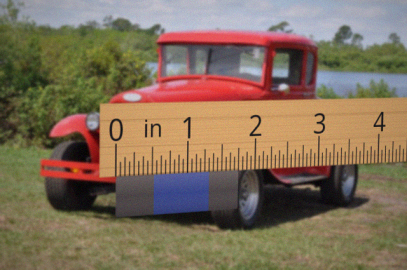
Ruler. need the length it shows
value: 1.75 in
